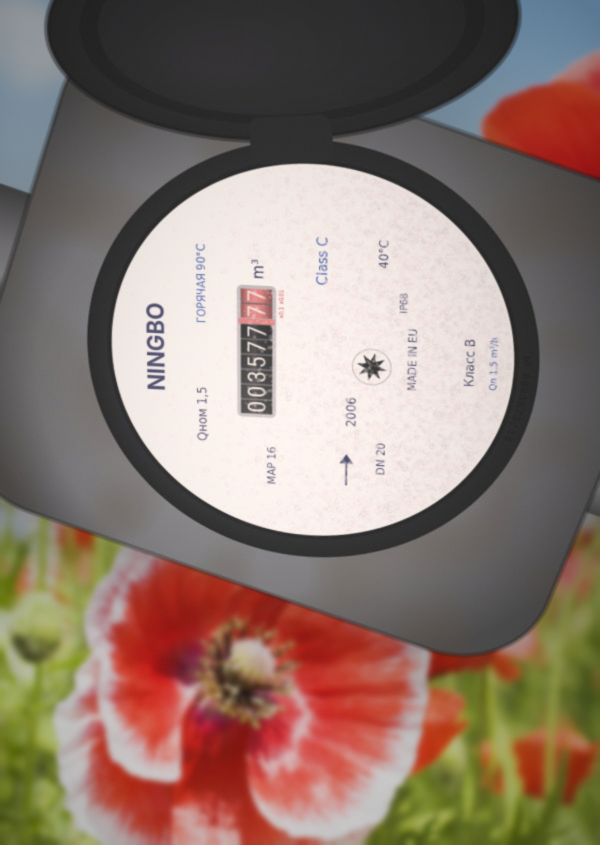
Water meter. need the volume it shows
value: 3577.77 m³
